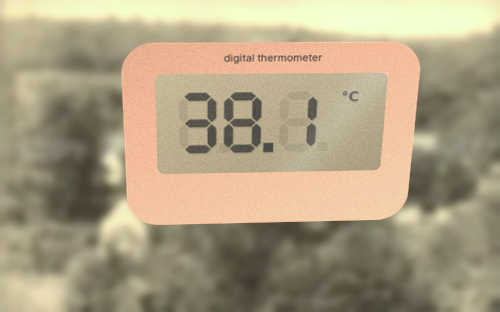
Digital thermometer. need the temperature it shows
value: 38.1 °C
